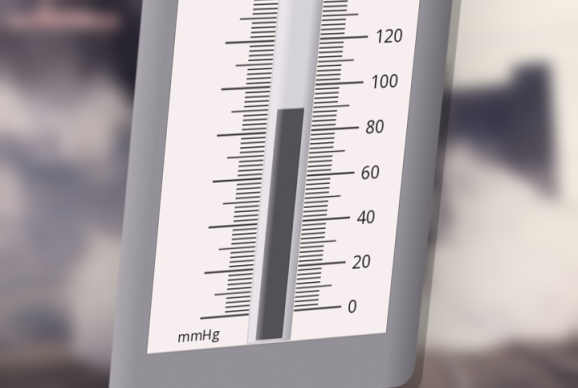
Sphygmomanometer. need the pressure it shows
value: 90 mmHg
